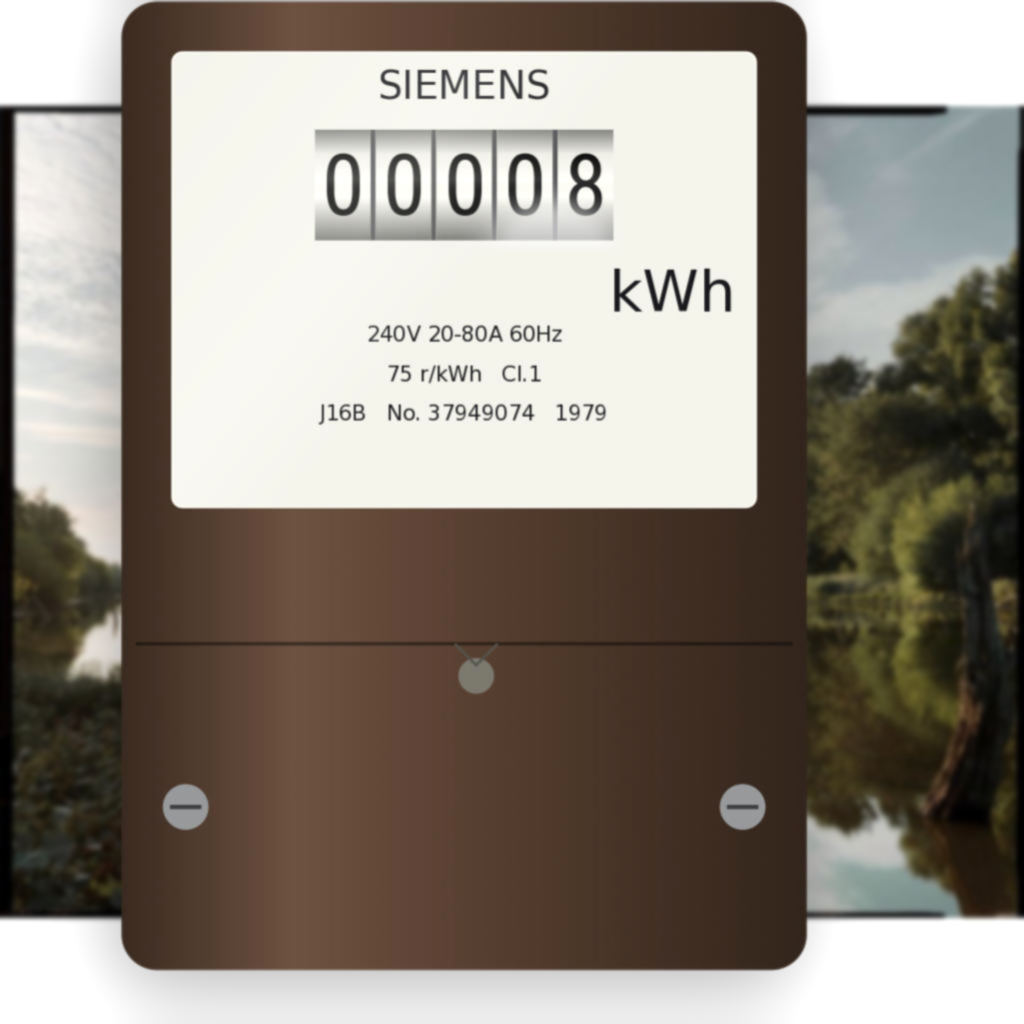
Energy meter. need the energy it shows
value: 8 kWh
